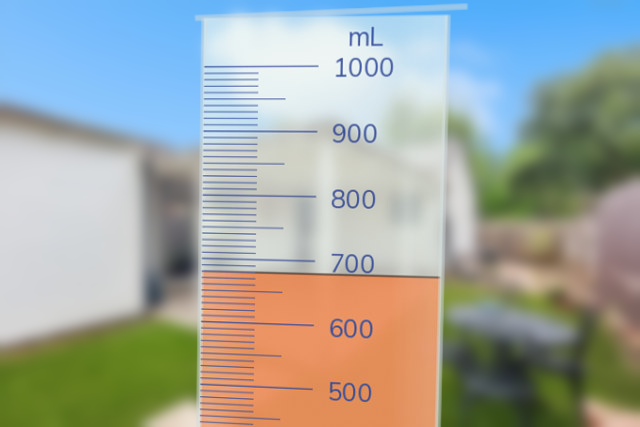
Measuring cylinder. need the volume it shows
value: 680 mL
